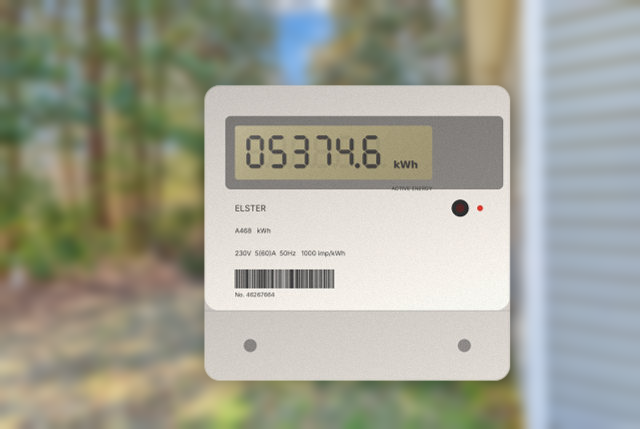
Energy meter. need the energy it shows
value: 5374.6 kWh
